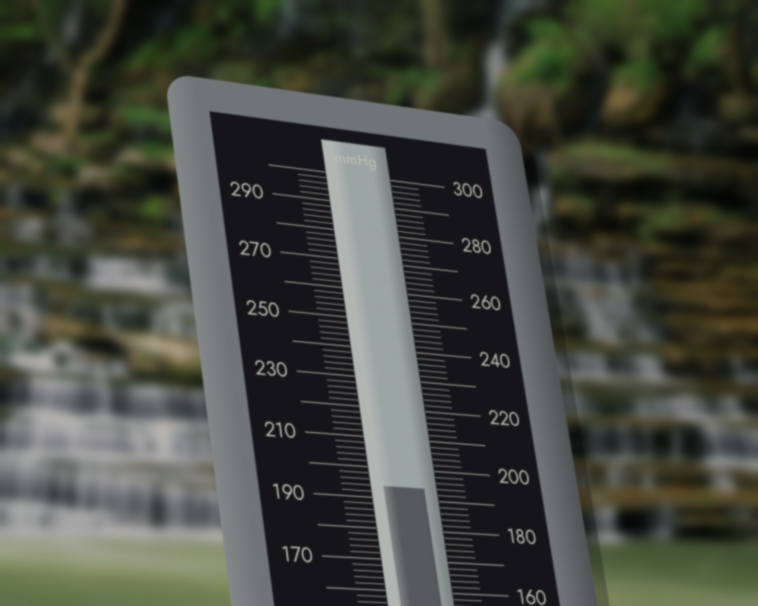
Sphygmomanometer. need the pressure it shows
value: 194 mmHg
